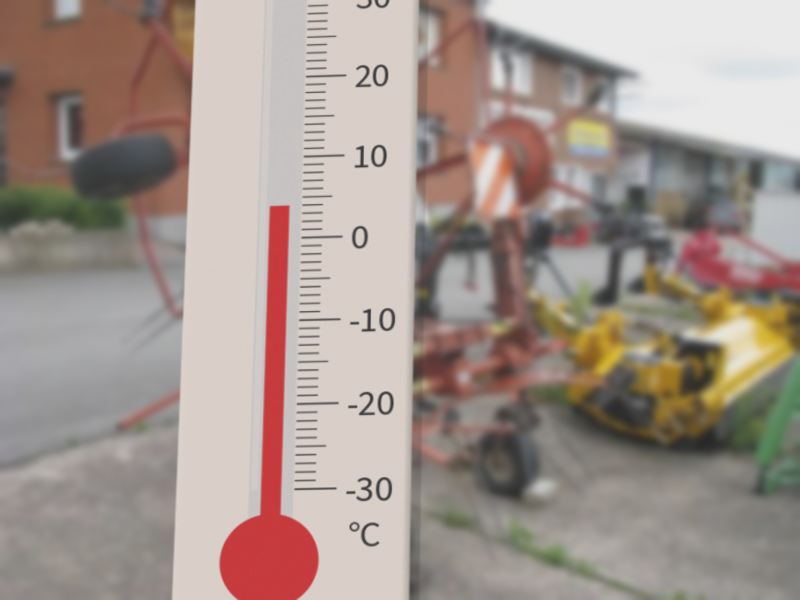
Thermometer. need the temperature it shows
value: 4 °C
